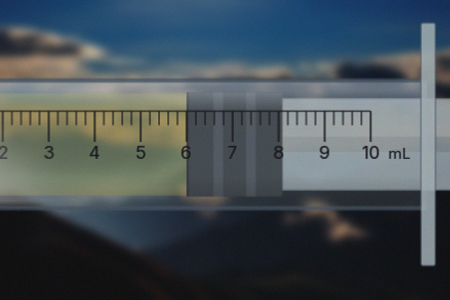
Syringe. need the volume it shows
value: 6 mL
